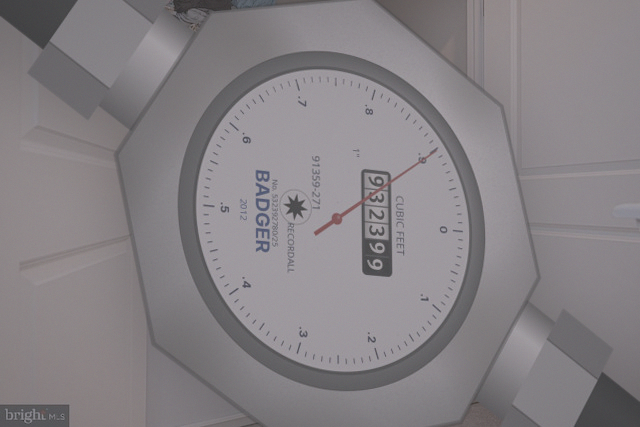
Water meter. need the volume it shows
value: 932398.90 ft³
